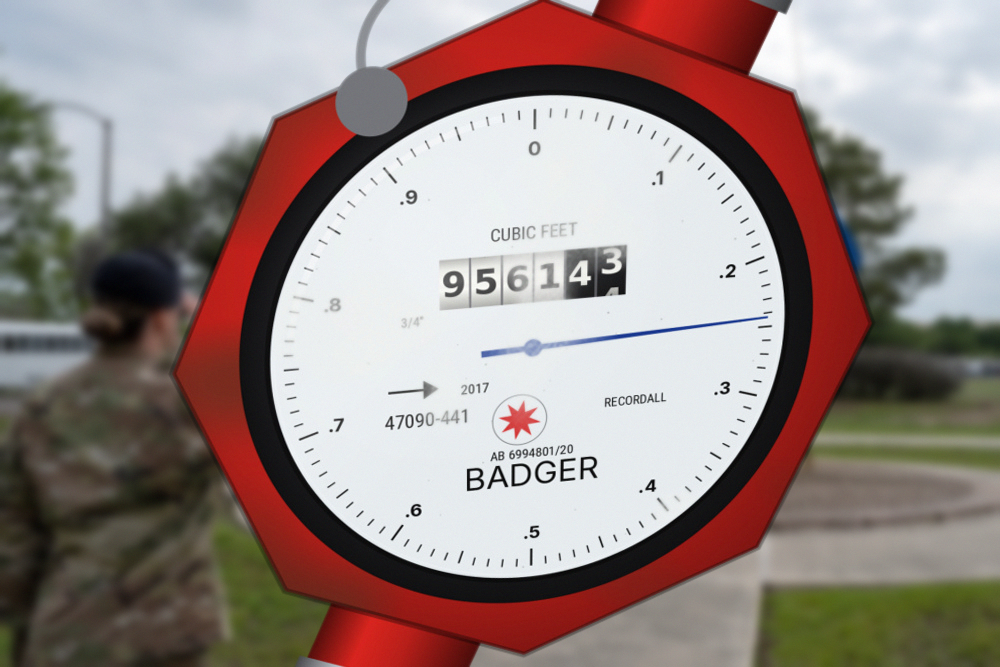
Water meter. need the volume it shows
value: 956143.24 ft³
